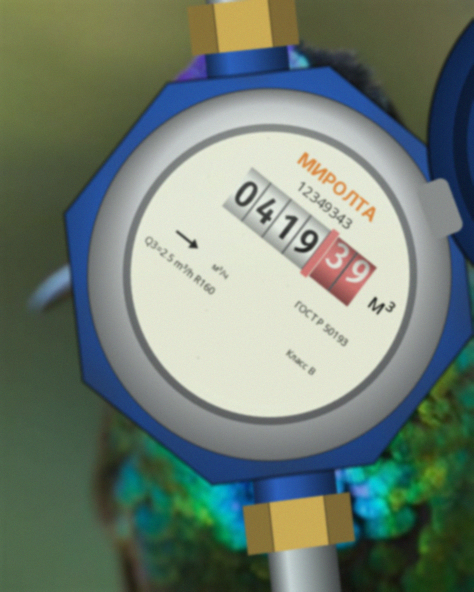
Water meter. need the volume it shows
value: 419.39 m³
